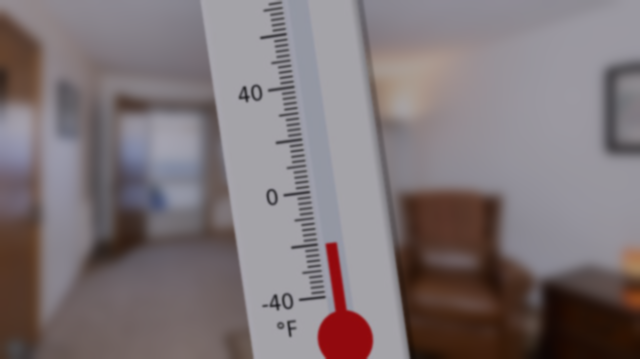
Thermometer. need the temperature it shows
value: -20 °F
